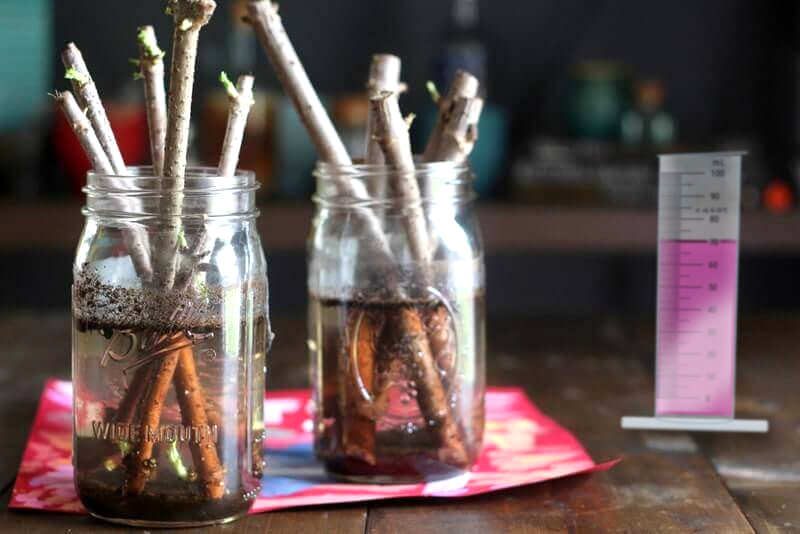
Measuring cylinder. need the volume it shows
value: 70 mL
